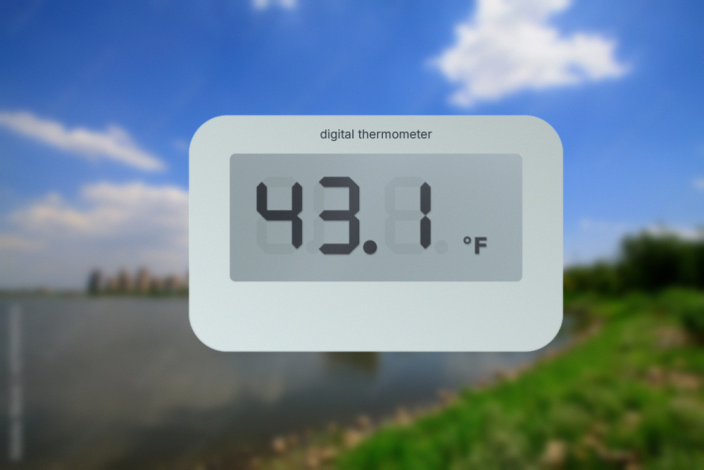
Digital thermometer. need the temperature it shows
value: 43.1 °F
